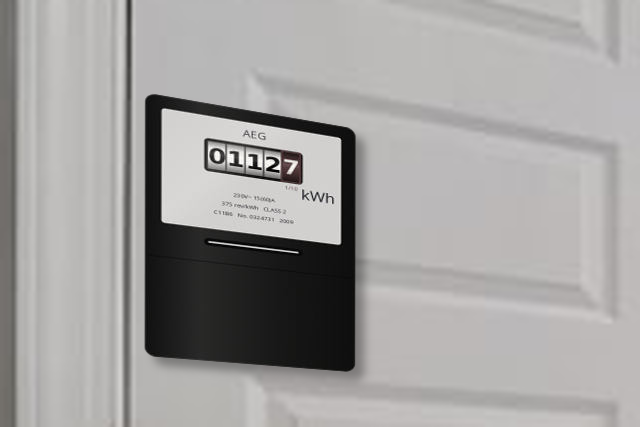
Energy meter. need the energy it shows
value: 112.7 kWh
